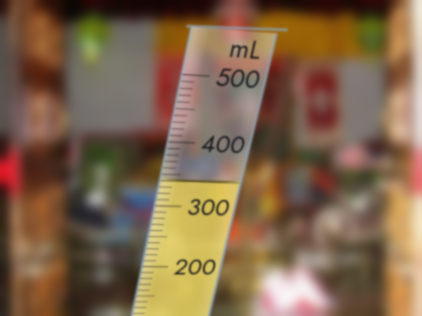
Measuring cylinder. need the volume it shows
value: 340 mL
